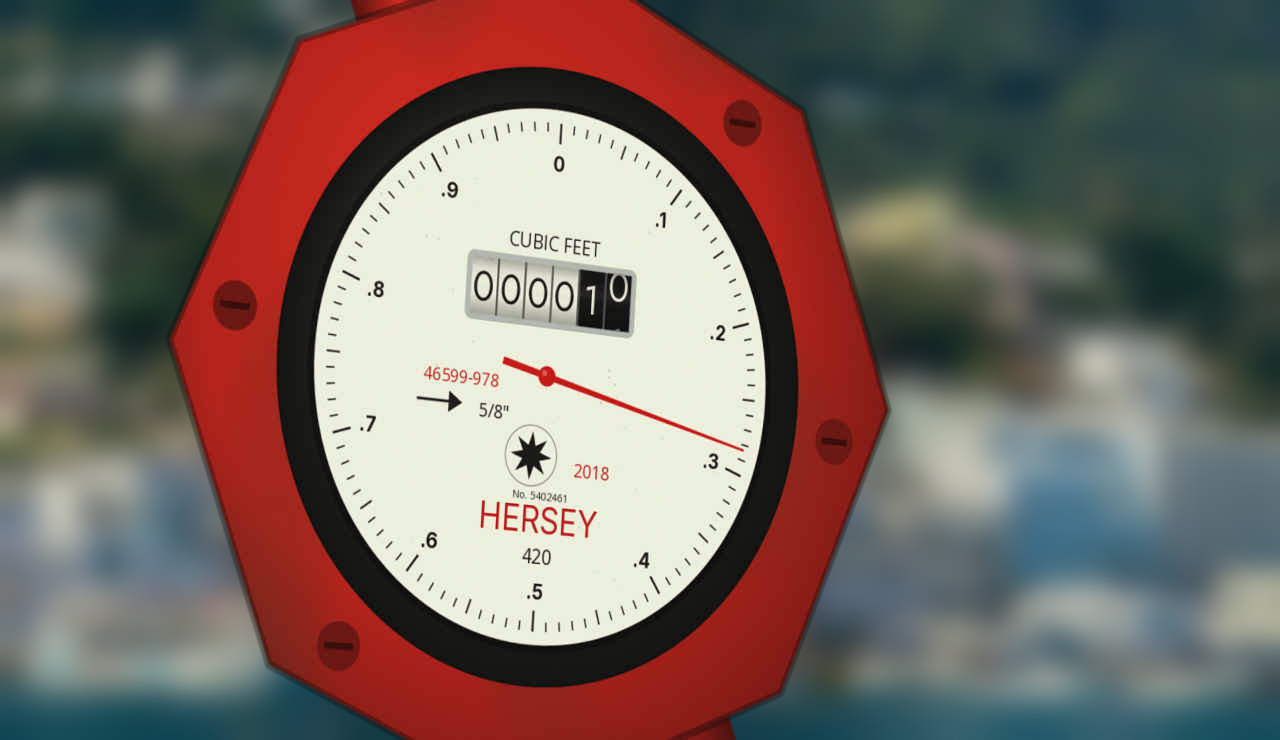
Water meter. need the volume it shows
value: 10.28 ft³
